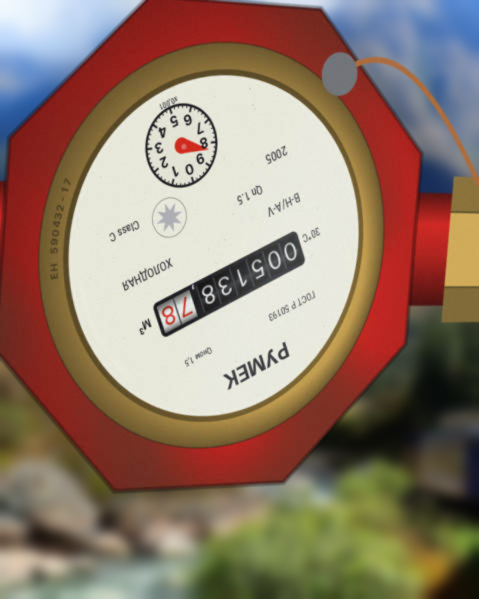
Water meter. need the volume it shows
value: 5138.788 m³
